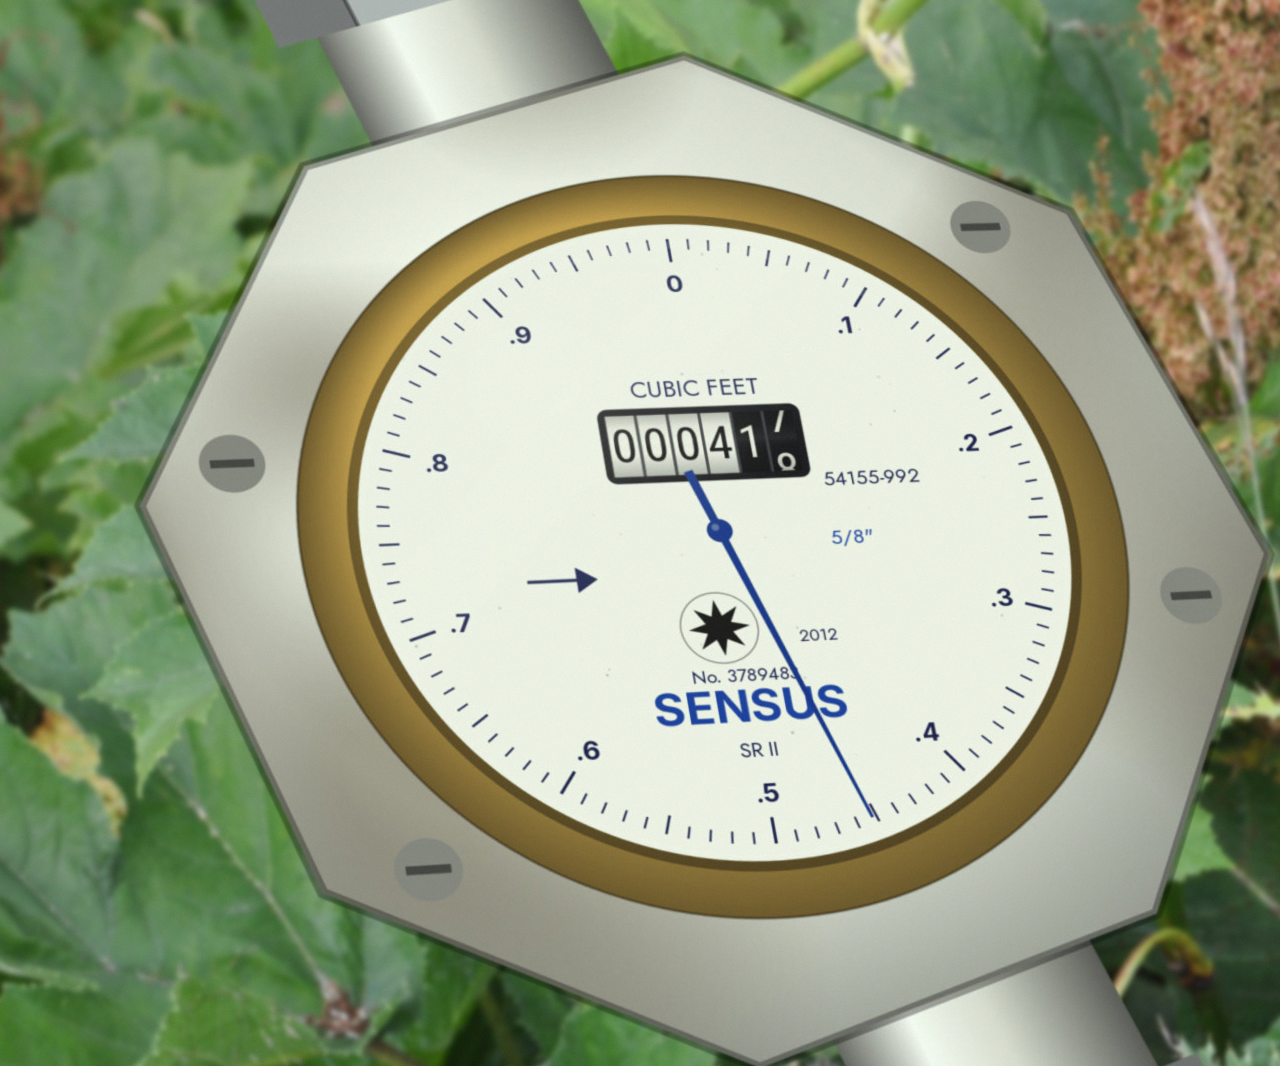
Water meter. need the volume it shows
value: 417.45 ft³
